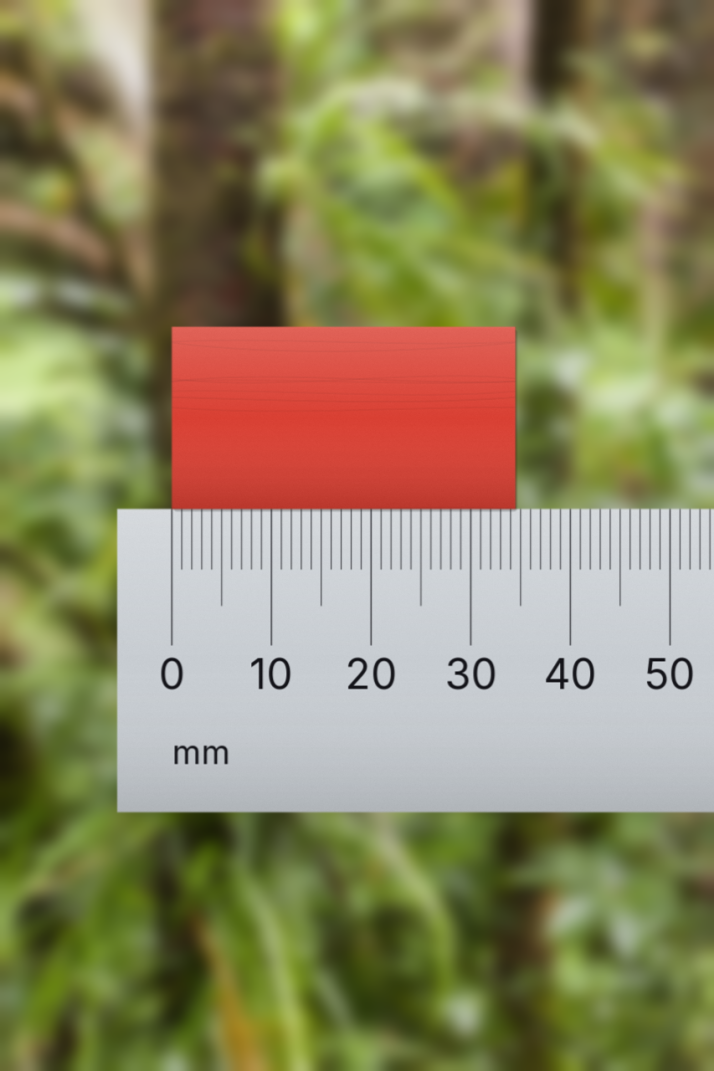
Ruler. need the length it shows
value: 34.5 mm
